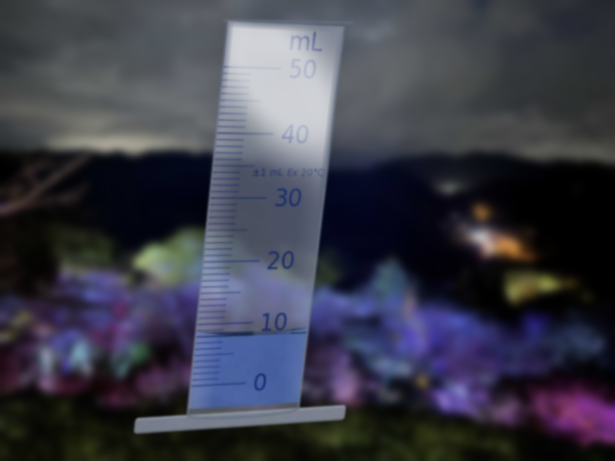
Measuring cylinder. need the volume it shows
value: 8 mL
